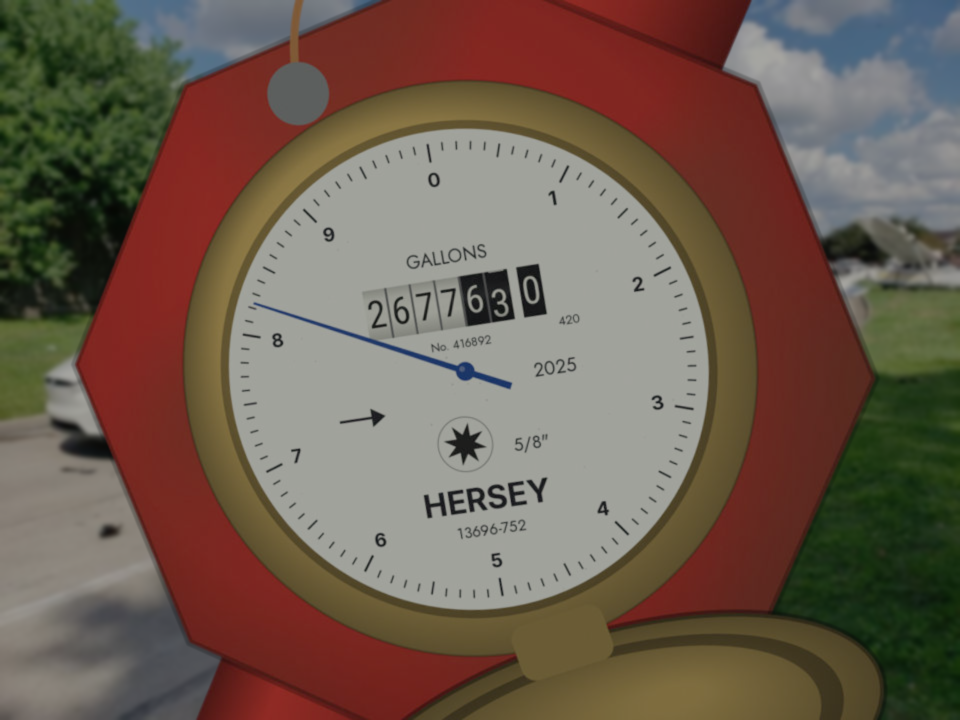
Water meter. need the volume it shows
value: 2677628.2 gal
